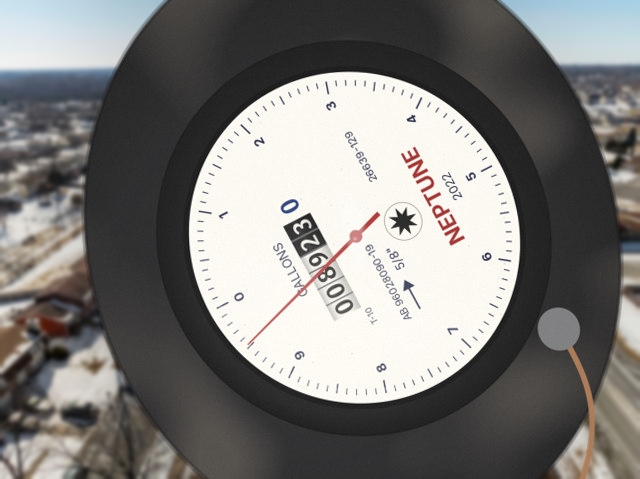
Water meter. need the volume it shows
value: 89229.5 gal
